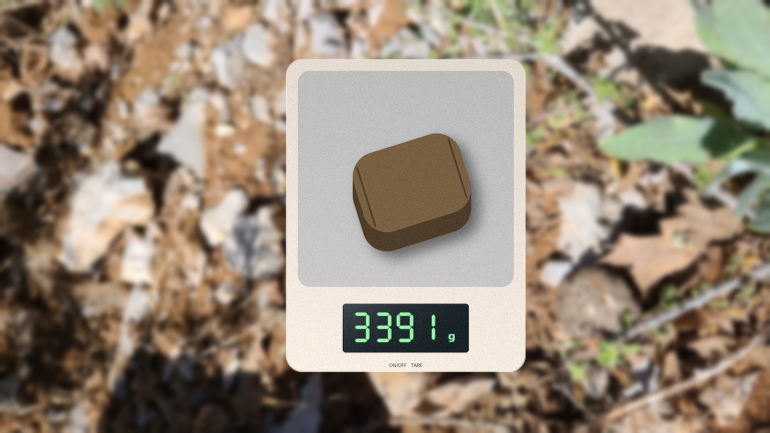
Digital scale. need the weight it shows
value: 3391 g
